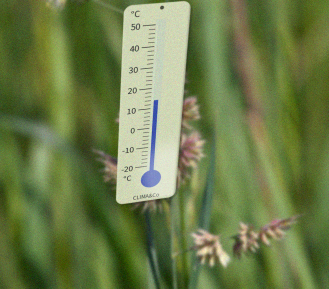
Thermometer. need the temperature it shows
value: 14 °C
